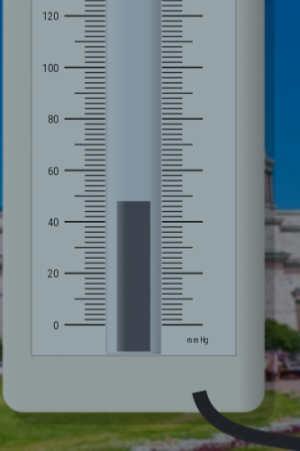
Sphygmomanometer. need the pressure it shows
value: 48 mmHg
